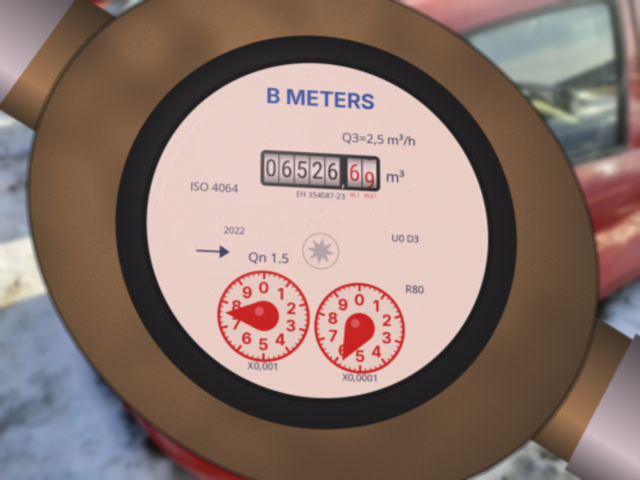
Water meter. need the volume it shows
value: 6526.6875 m³
